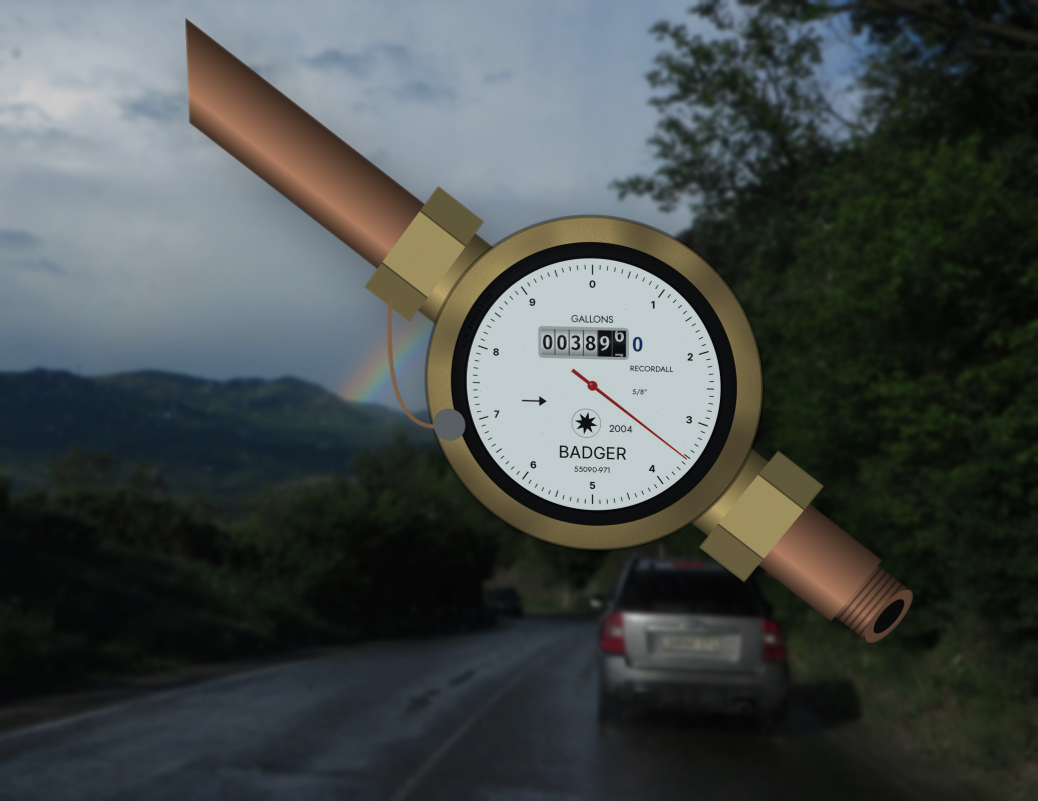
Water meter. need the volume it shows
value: 38963.5 gal
